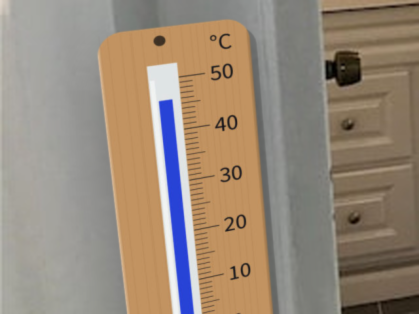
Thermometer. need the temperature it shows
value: 46 °C
